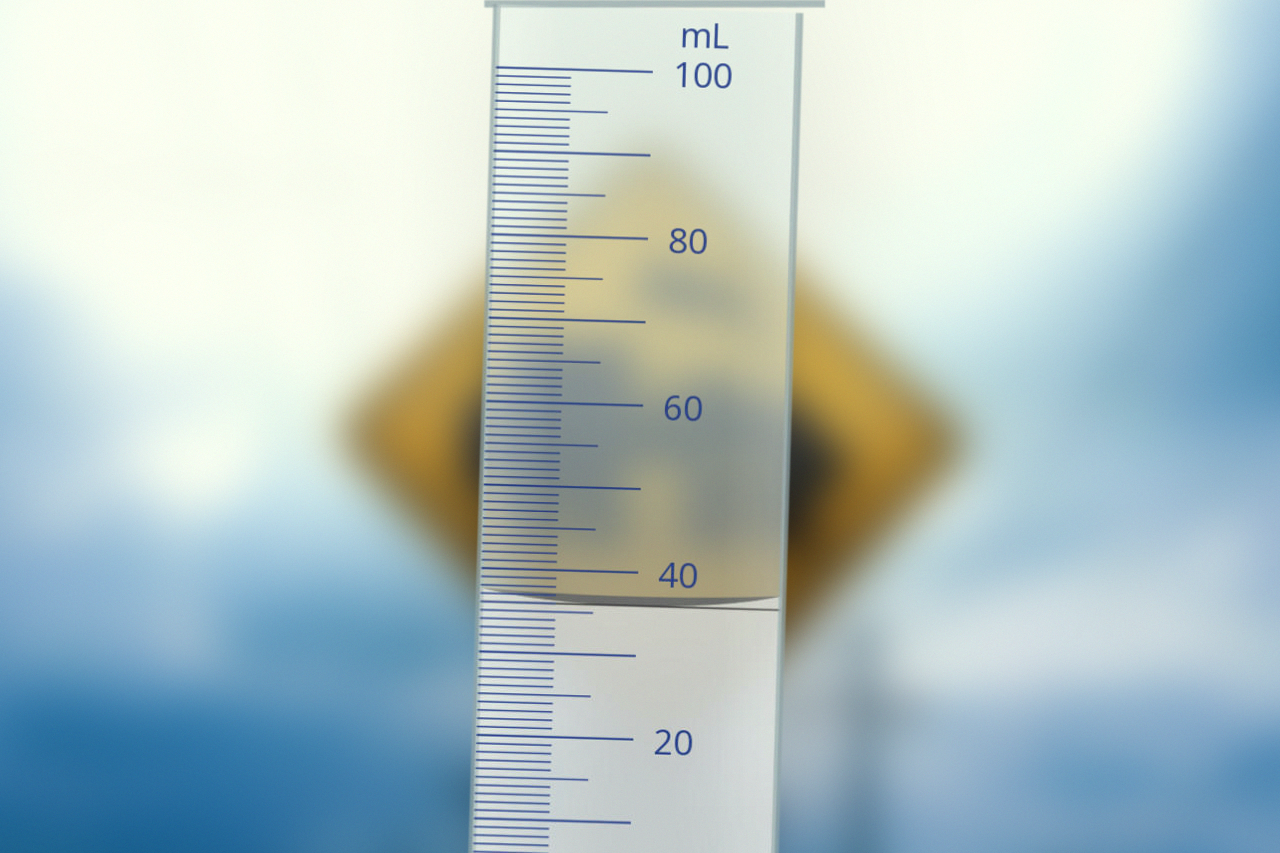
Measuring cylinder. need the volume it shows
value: 36 mL
